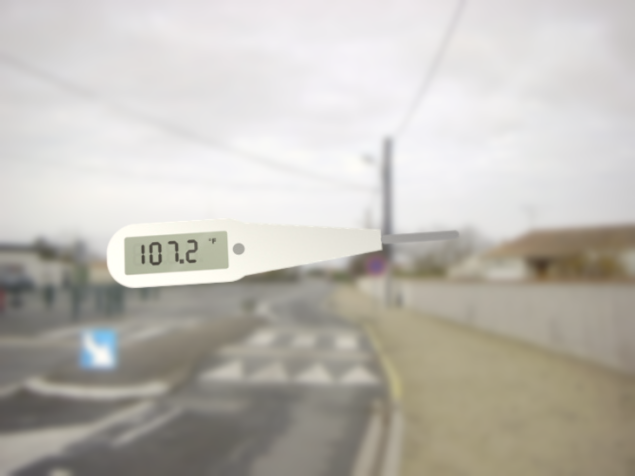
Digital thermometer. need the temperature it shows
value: 107.2 °F
